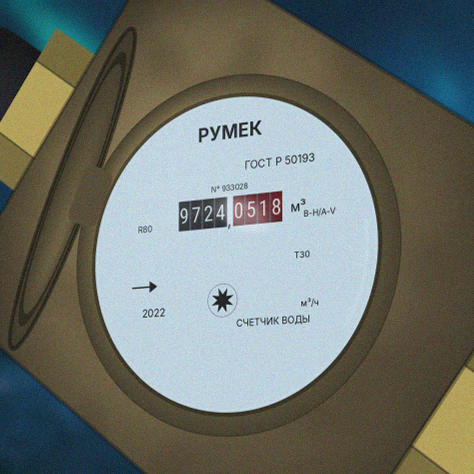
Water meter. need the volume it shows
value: 9724.0518 m³
